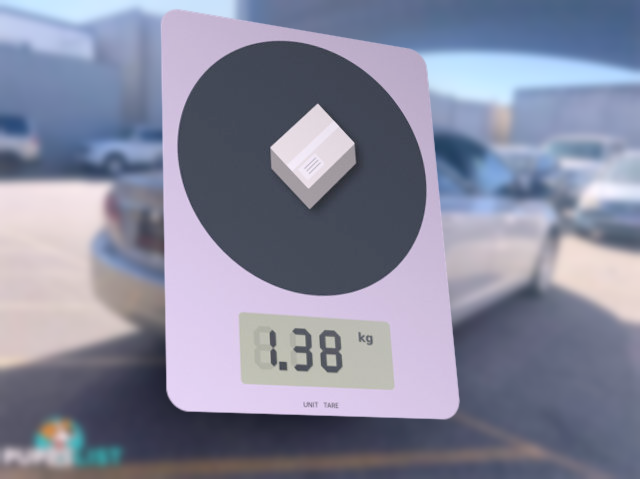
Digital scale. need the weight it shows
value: 1.38 kg
